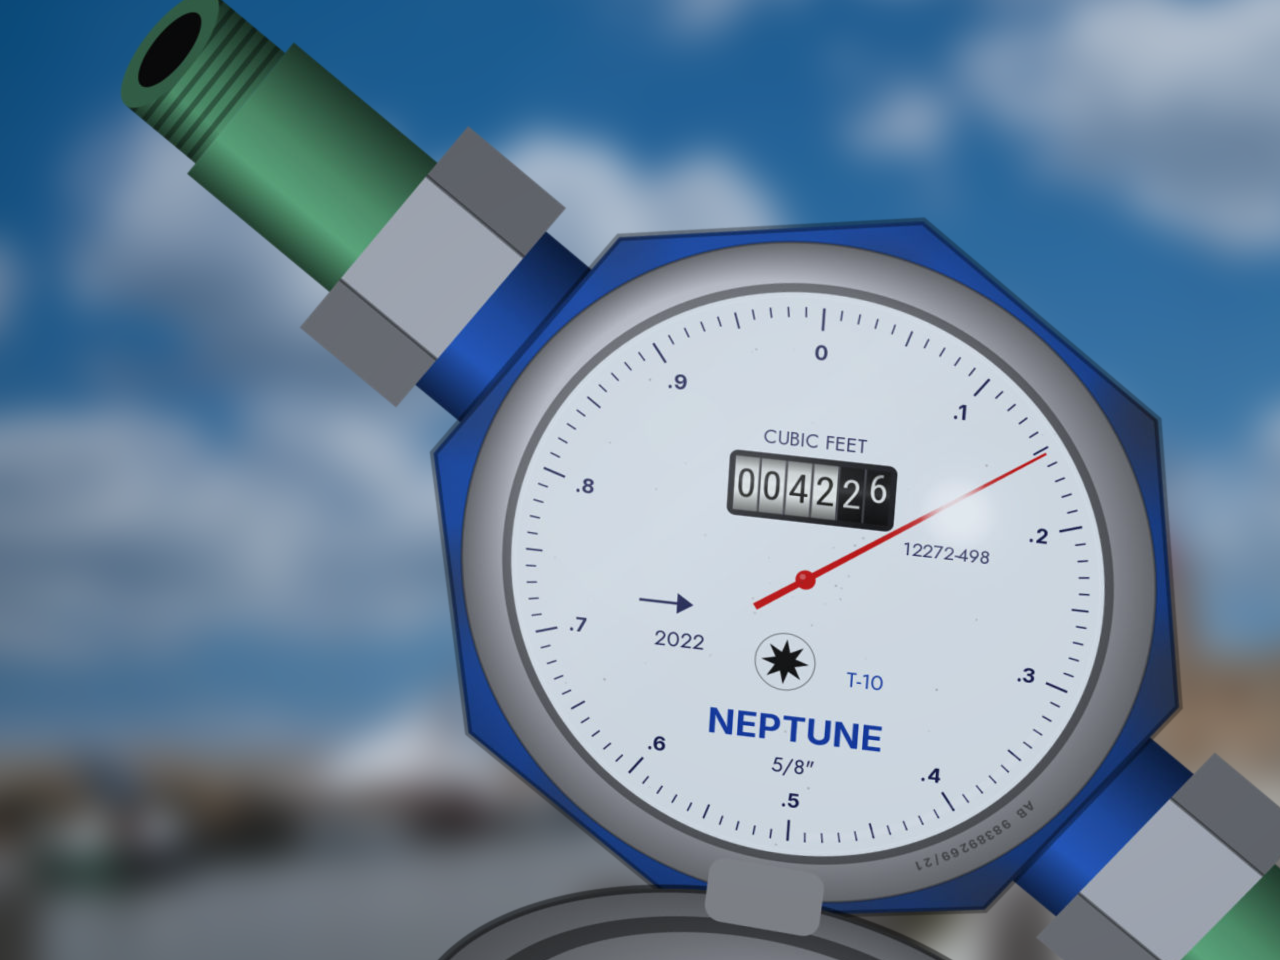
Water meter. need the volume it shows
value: 4226.15 ft³
